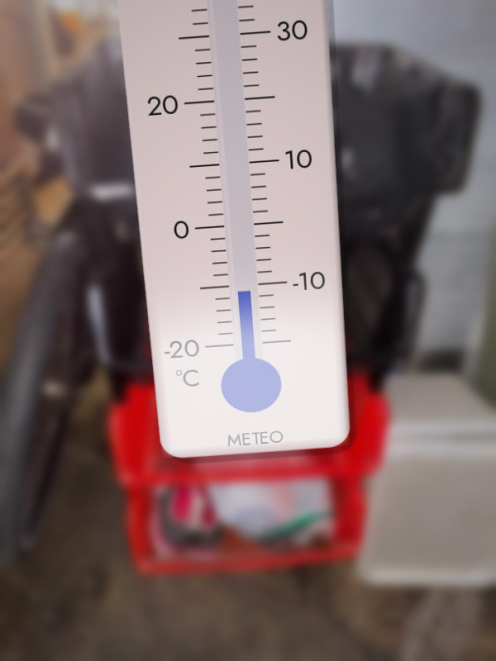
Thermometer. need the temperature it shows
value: -11 °C
